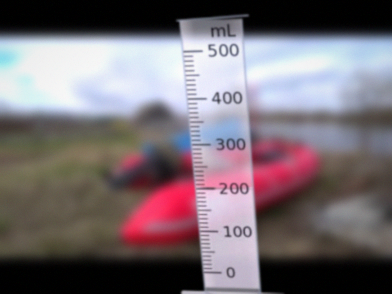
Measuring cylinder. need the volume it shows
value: 200 mL
